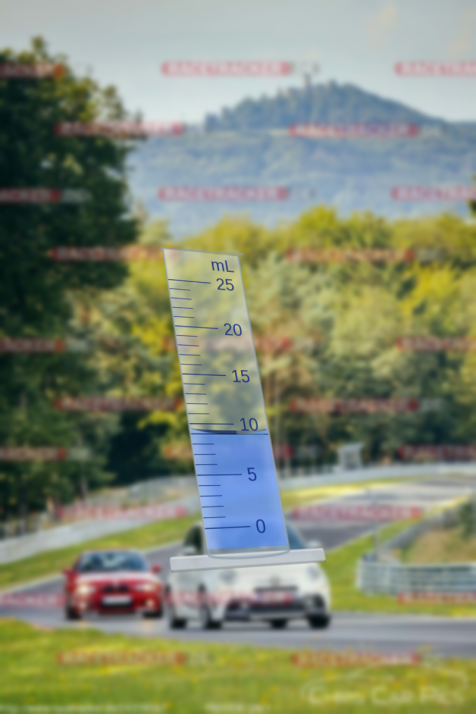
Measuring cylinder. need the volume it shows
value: 9 mL
